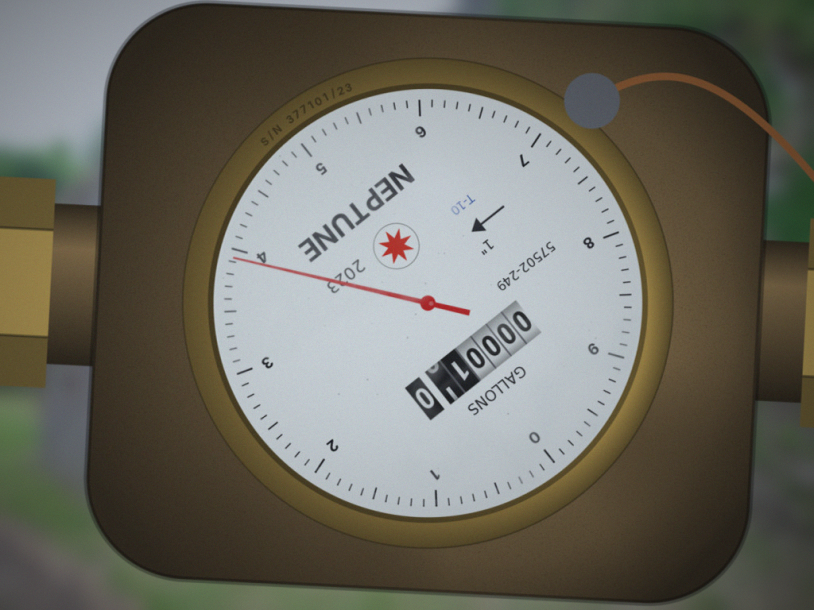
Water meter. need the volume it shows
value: 113.9 gal
